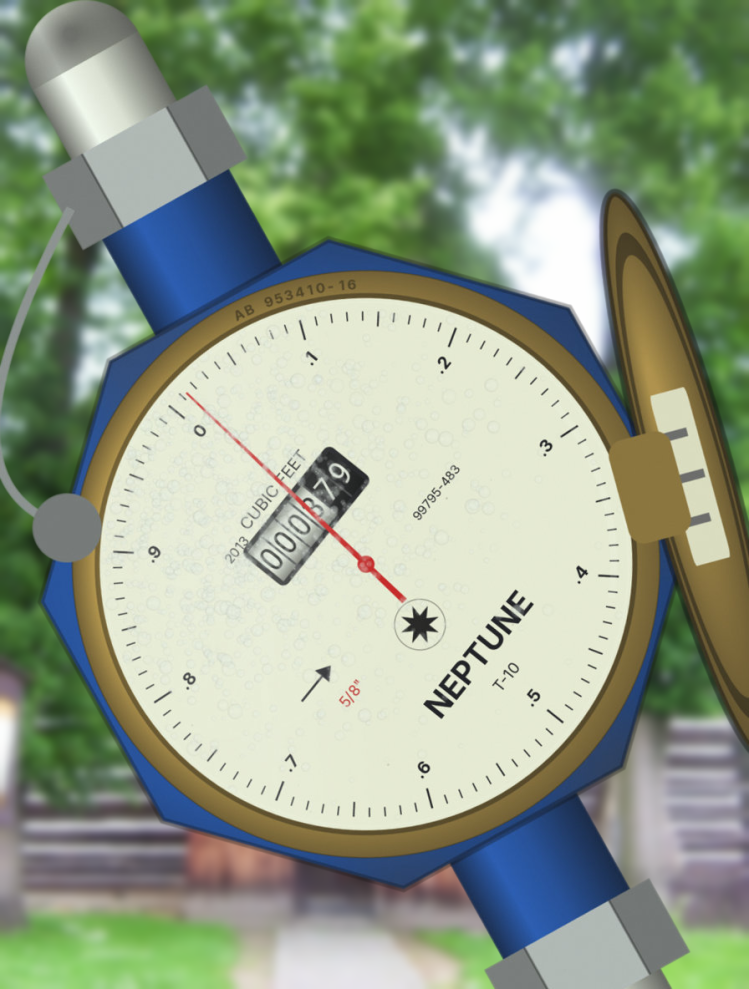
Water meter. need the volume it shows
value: 379.01 ft³
